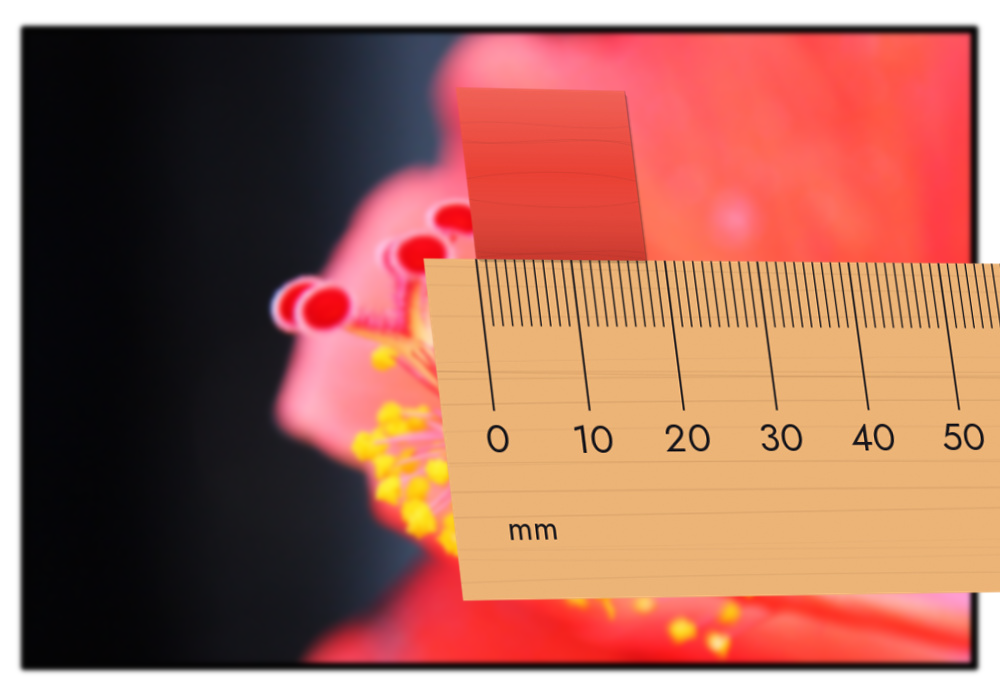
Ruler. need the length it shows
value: 18 mm
